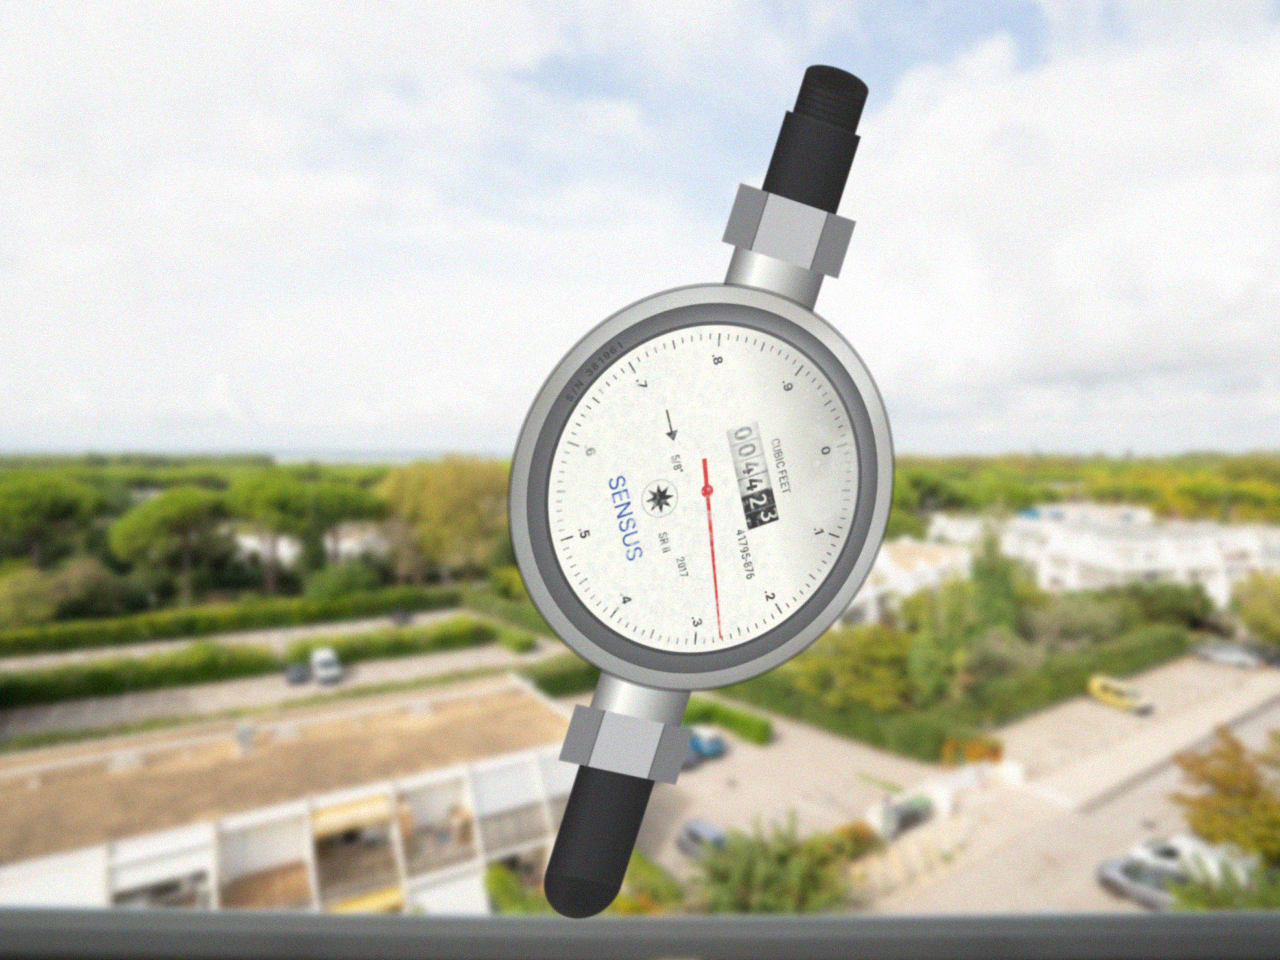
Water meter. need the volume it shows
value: 4423.27 ft³
